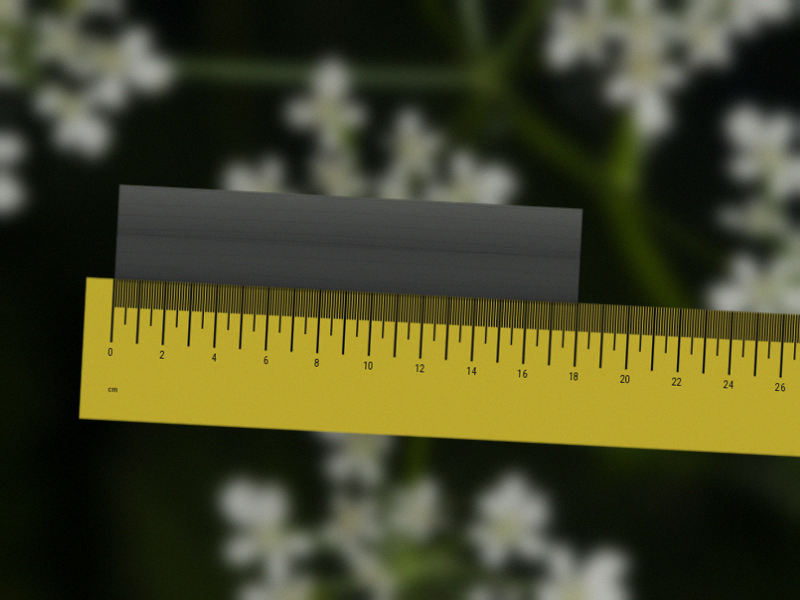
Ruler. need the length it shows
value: 18 cm
